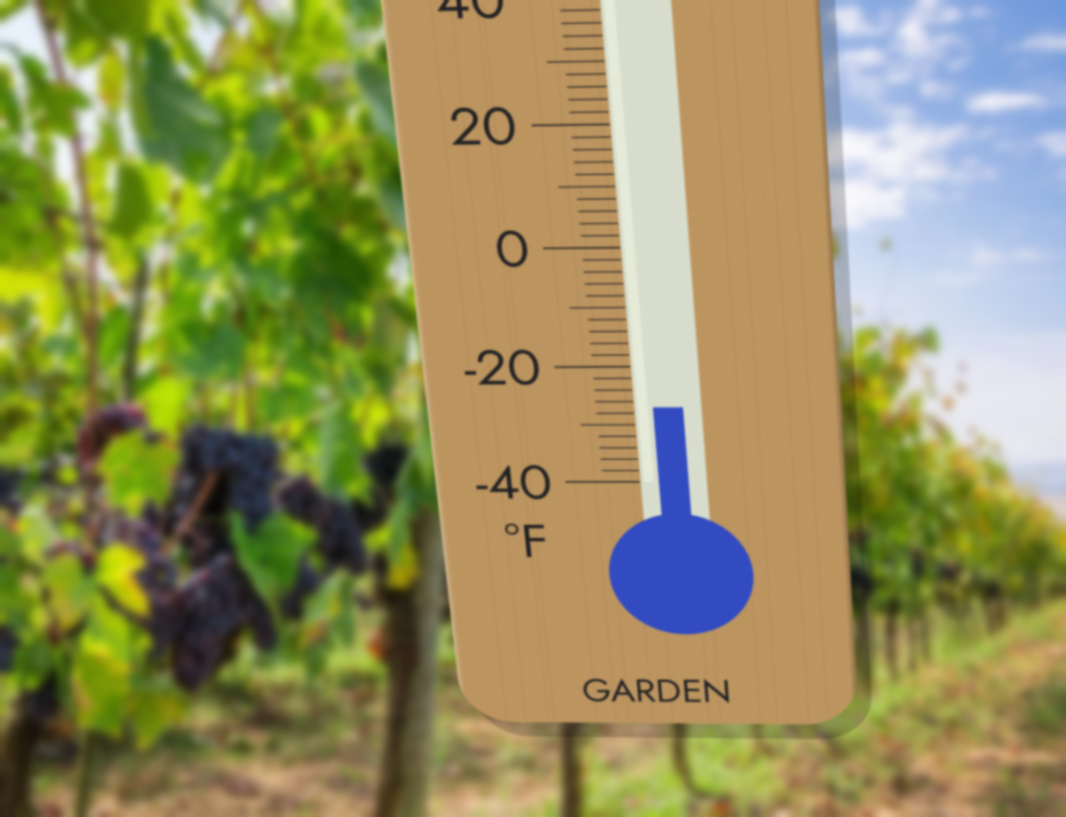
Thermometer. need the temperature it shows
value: -27 °F
